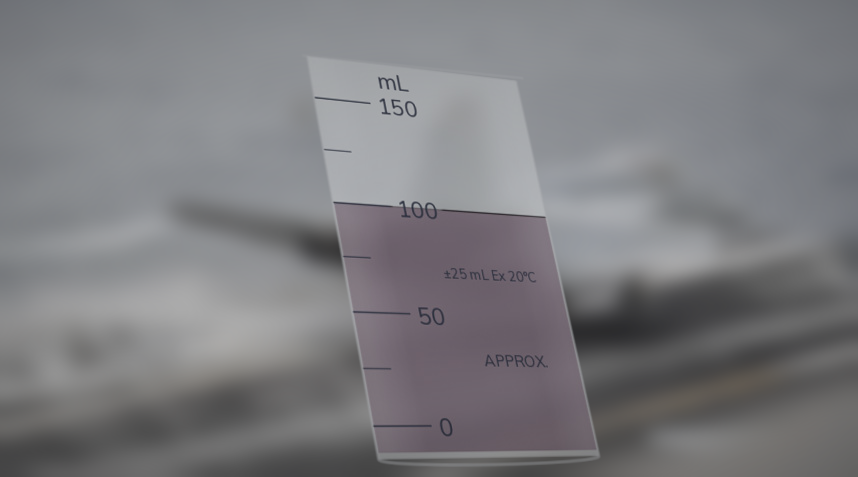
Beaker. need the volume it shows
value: 100 mL
